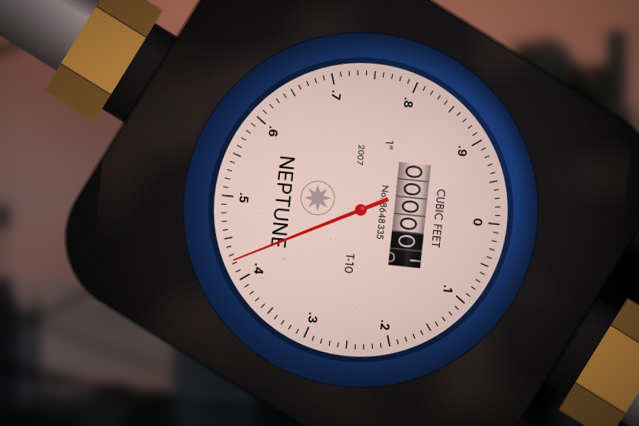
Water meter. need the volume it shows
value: 1.42 ft³
